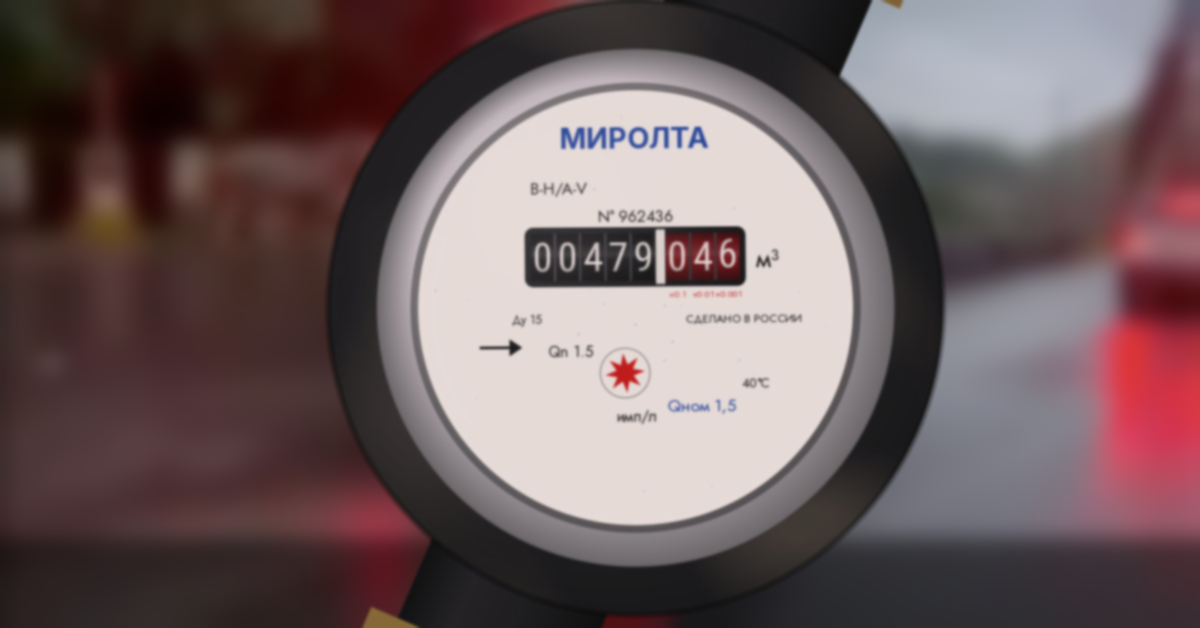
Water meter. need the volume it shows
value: 479.046 m³
